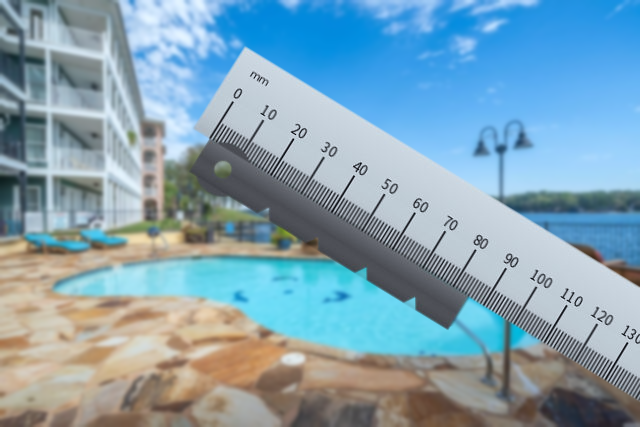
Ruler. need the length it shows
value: 85 mm
